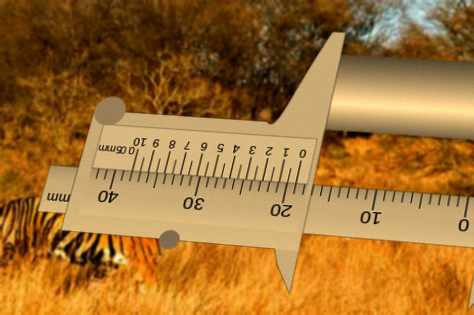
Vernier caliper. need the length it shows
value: 19.0 mm
